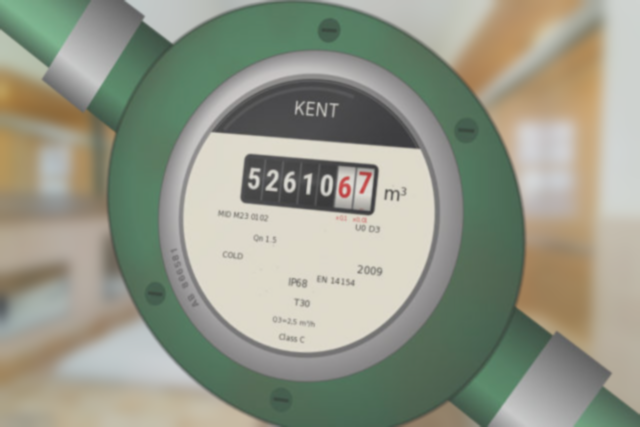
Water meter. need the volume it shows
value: 52610.67 m³
